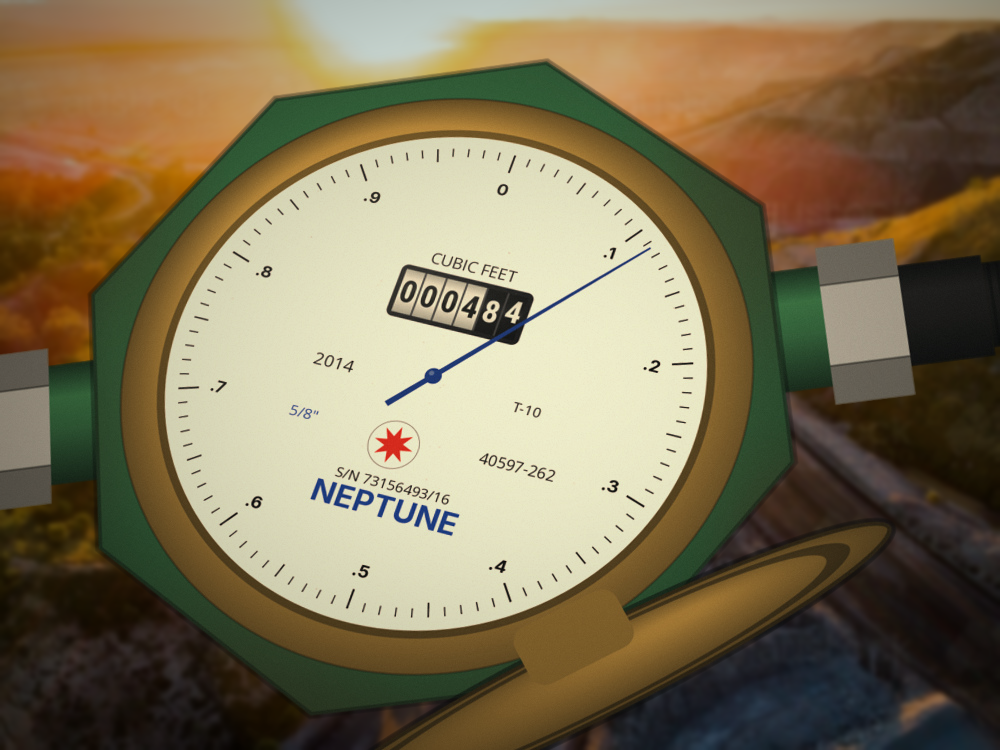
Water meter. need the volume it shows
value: 484.11 ft³
